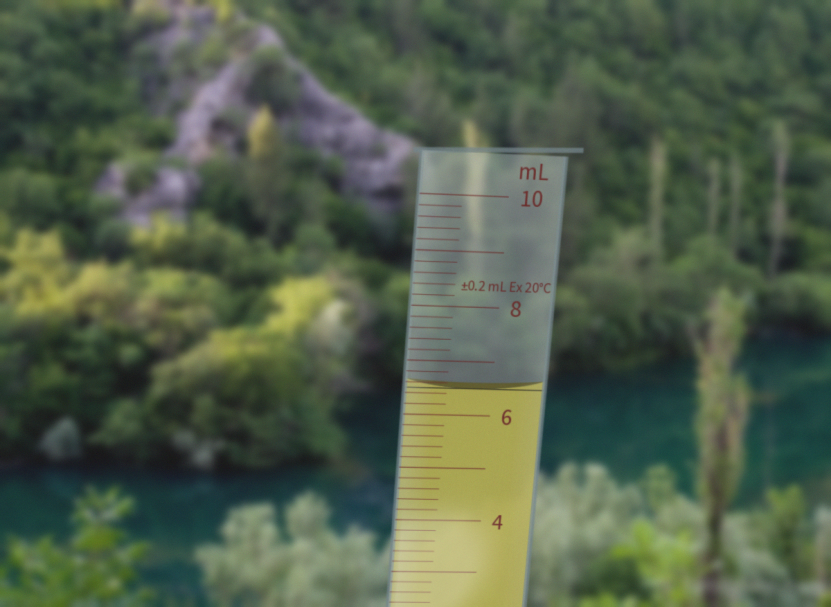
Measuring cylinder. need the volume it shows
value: 6.5 mL
